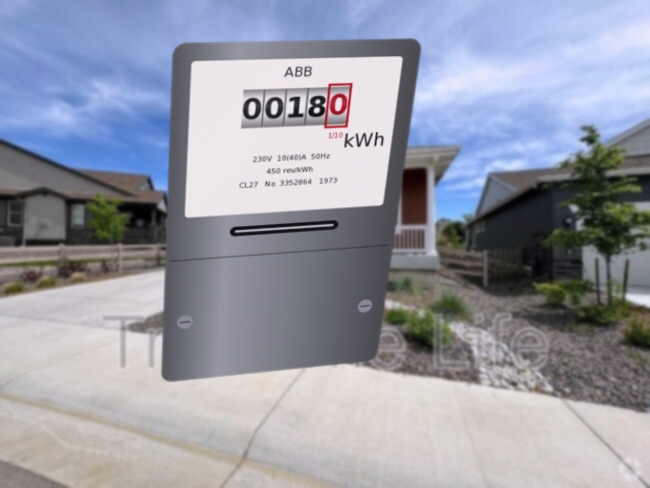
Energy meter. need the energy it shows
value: 18.0 kWh
